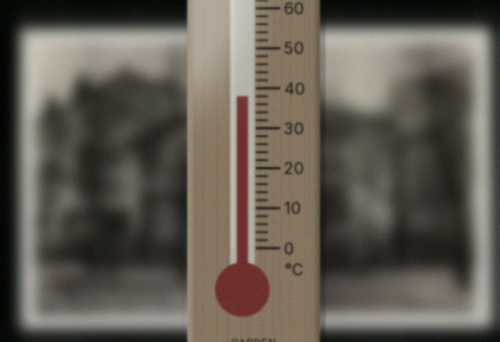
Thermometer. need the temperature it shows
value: 38 °C
